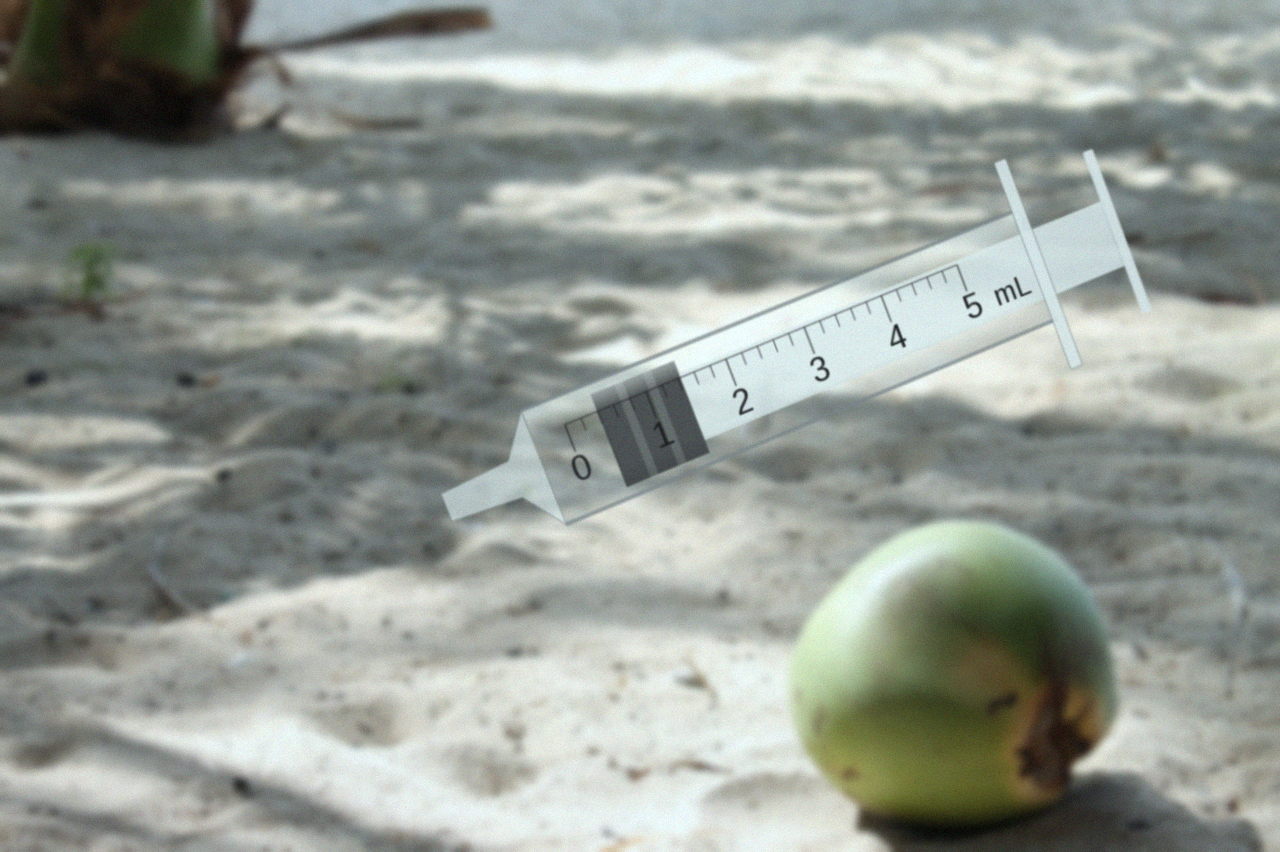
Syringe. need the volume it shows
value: 0.4 mL
